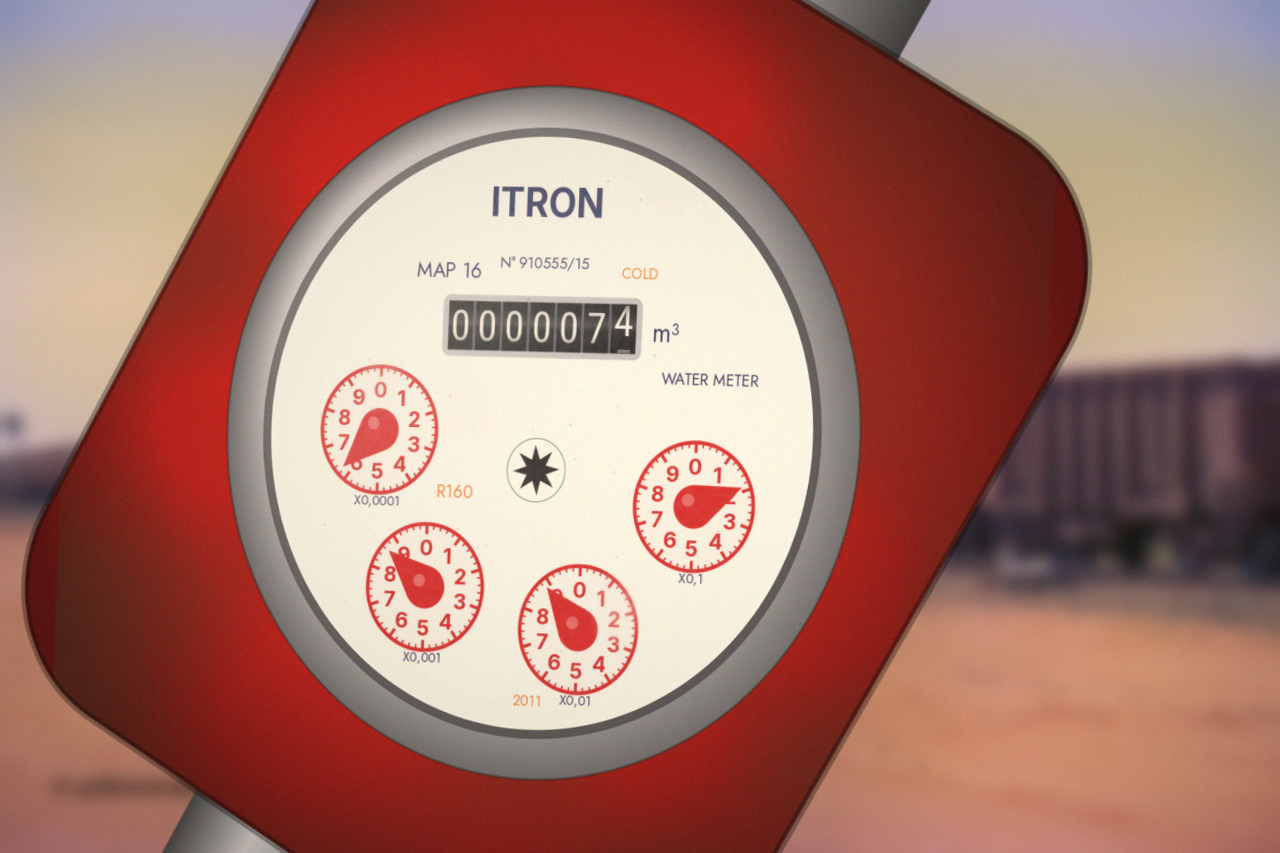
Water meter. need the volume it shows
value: 74.1886 m³
